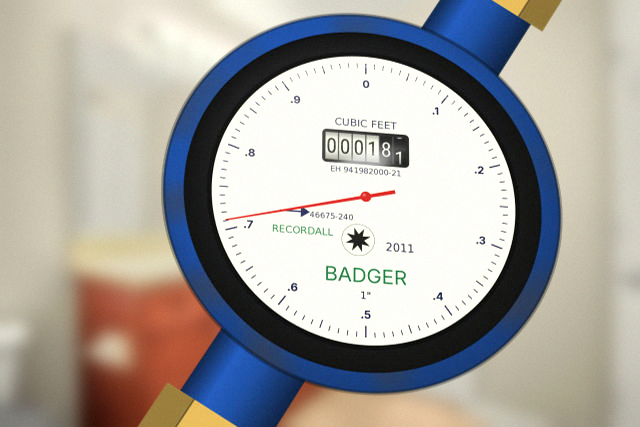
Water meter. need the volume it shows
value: 180.71 ft³
